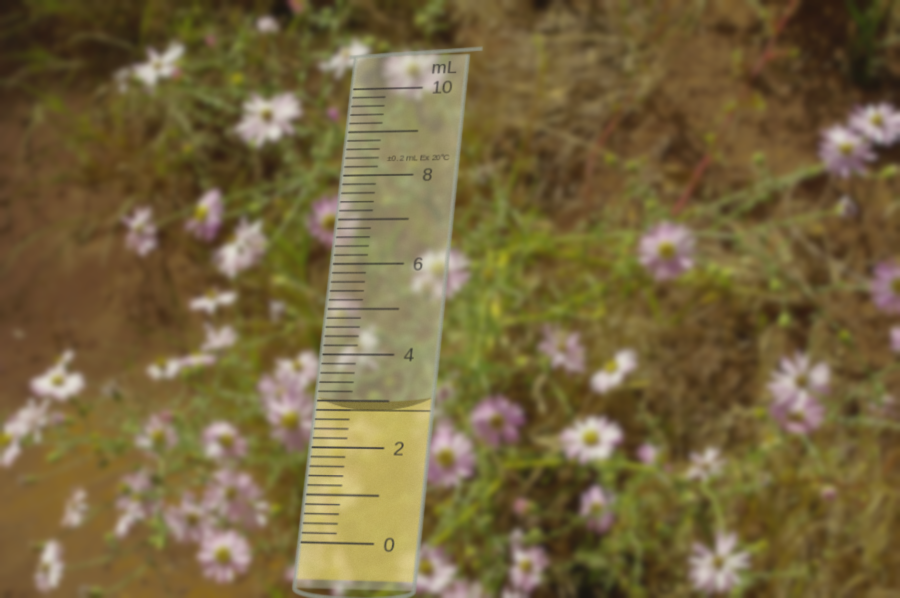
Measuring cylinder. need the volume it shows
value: 2.8 mL
